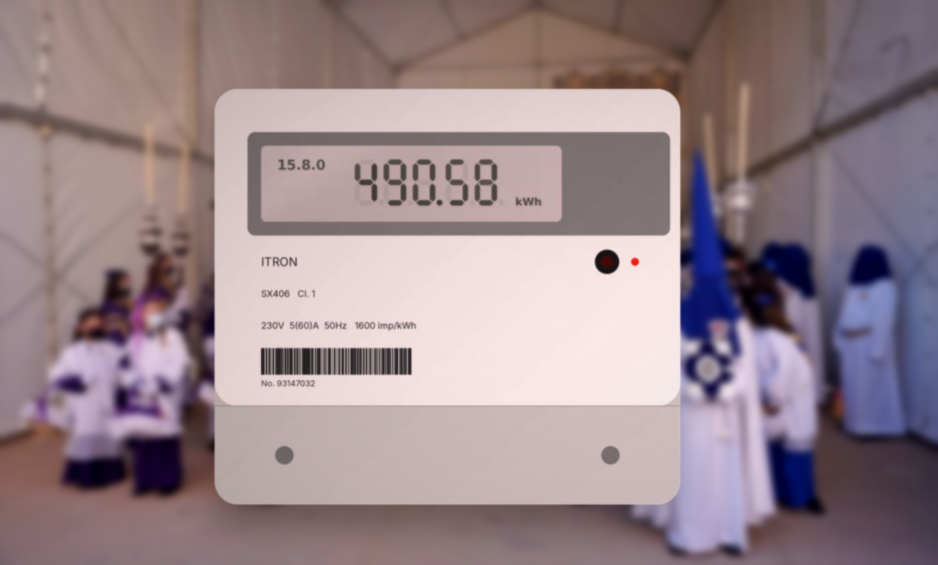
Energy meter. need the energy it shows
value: 490.58 kWh
